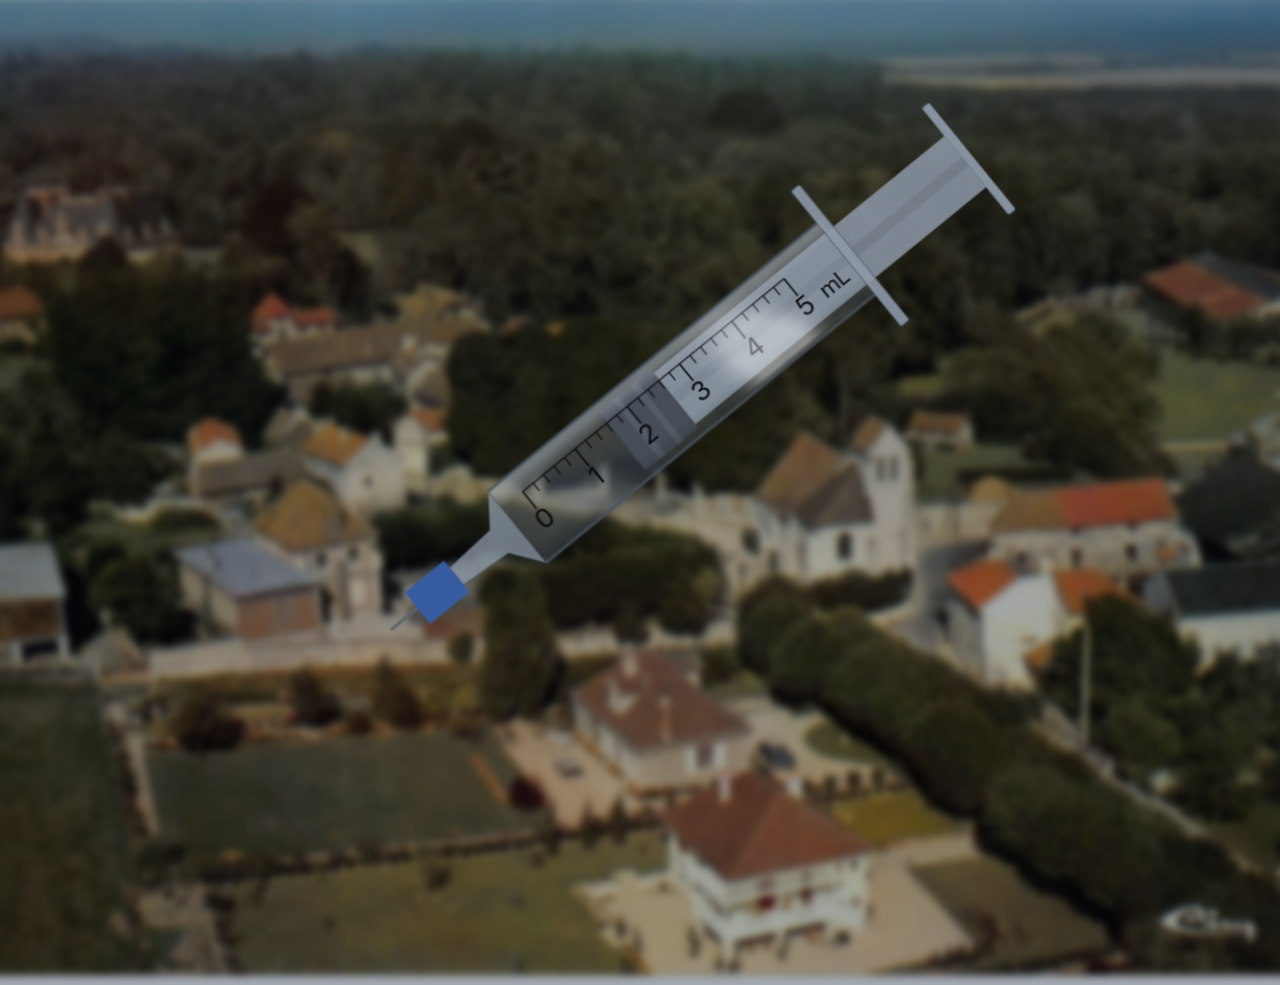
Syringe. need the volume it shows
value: 1.6 mL
